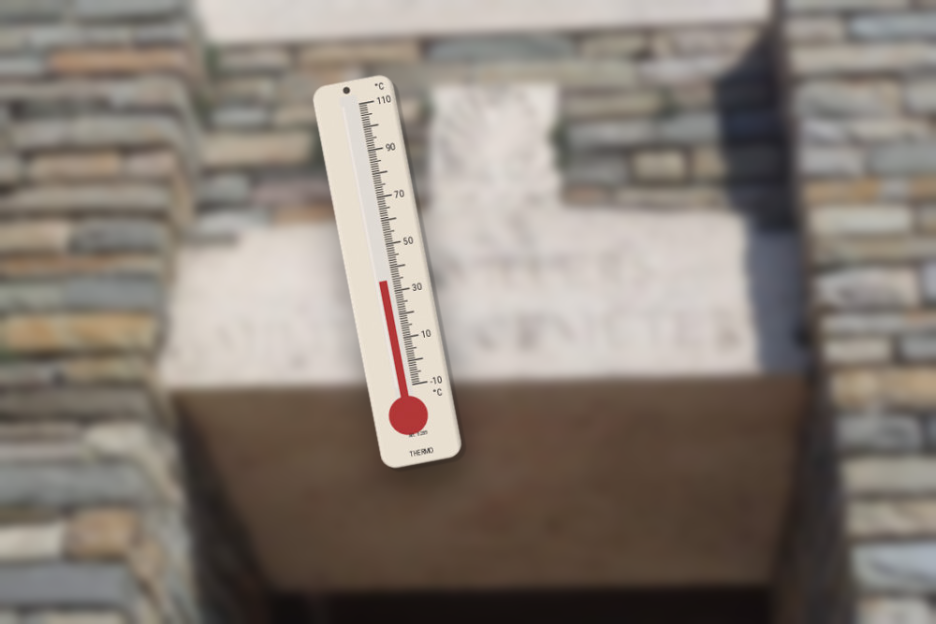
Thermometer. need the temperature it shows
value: 35 °C
